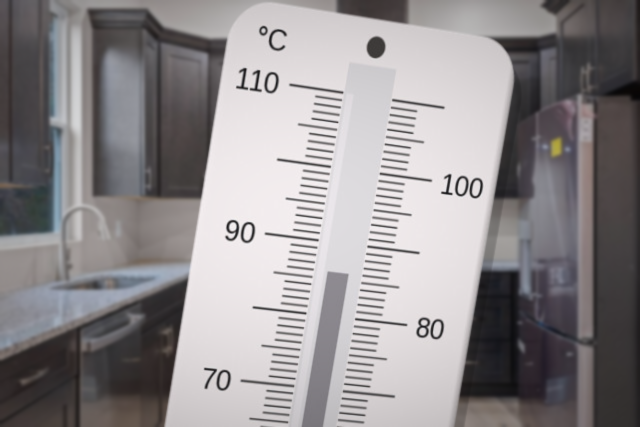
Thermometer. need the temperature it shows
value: 86 °C
